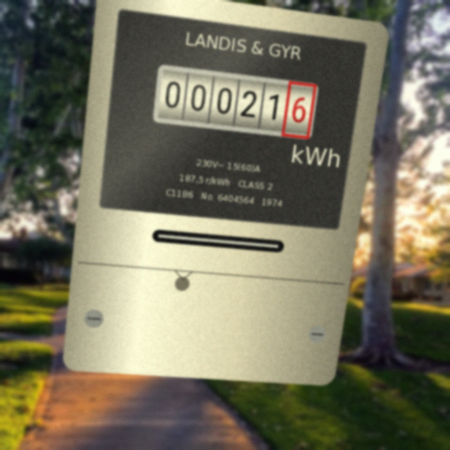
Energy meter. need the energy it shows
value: 21.6 kWh
